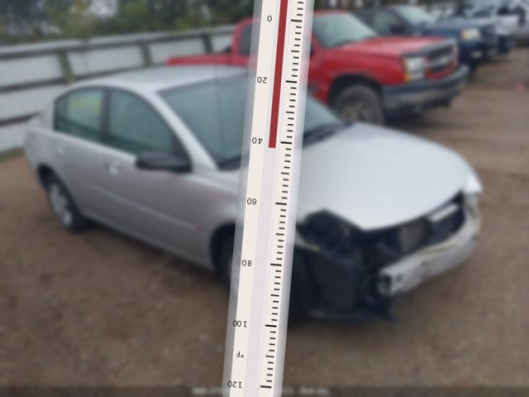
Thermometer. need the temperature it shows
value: 42 °F
